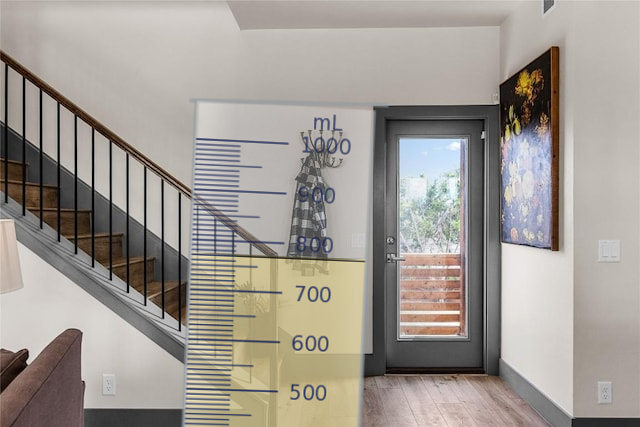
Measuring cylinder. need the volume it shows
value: 770 mL
